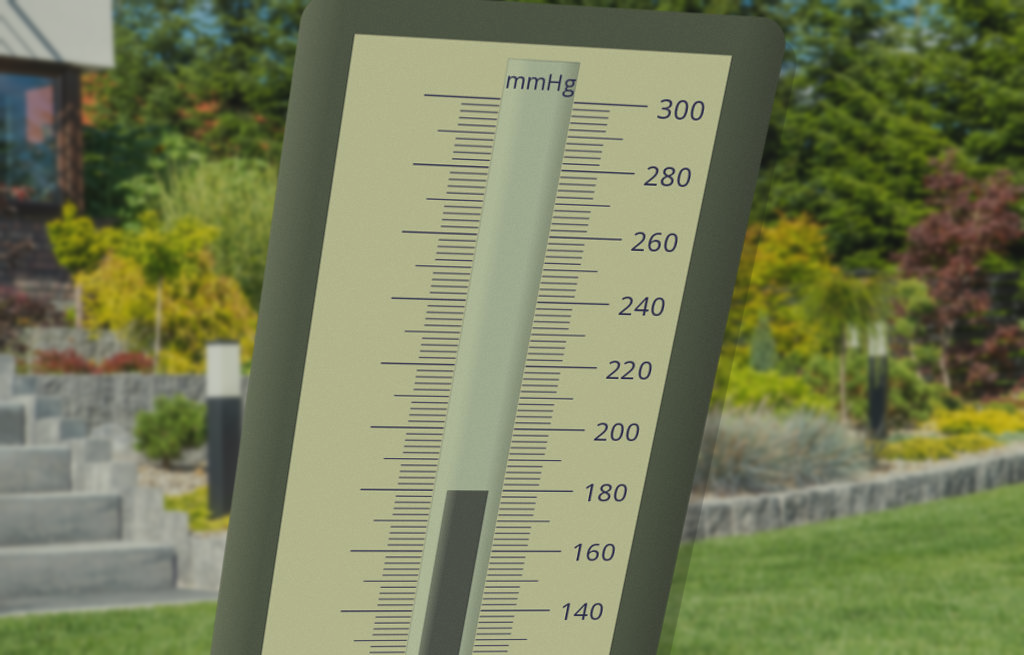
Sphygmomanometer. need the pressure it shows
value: 180 mmHg
